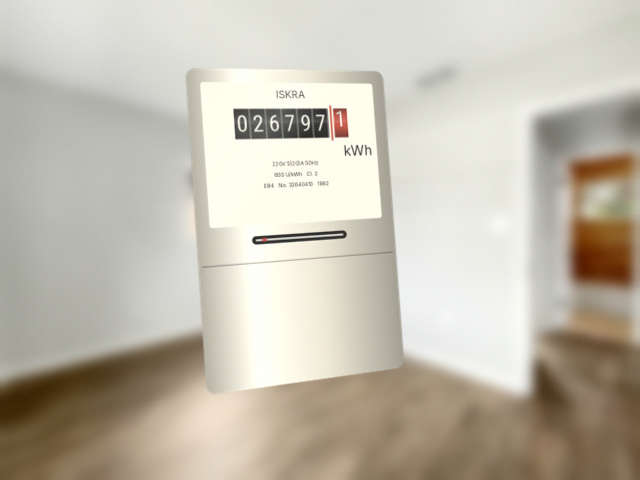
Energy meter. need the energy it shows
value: 26797.1 kWh
